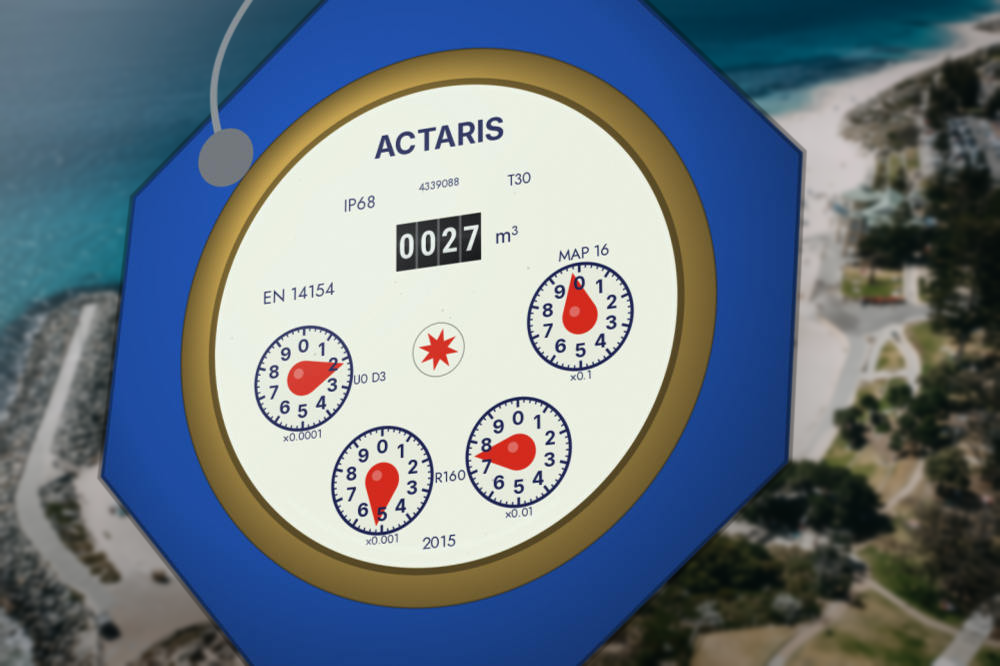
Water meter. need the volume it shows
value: 26.9752 m³
